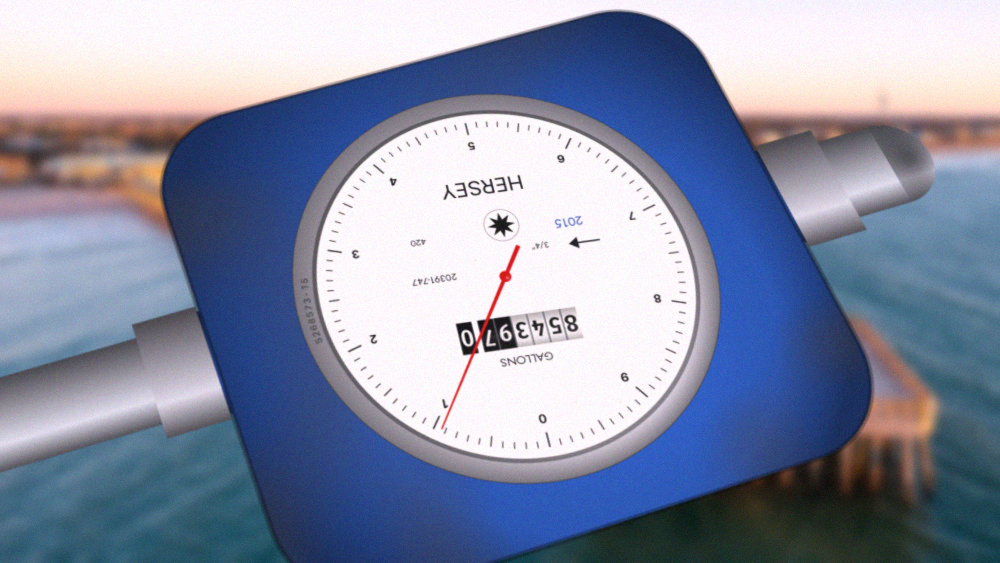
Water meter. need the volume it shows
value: 8543970.9 gal
